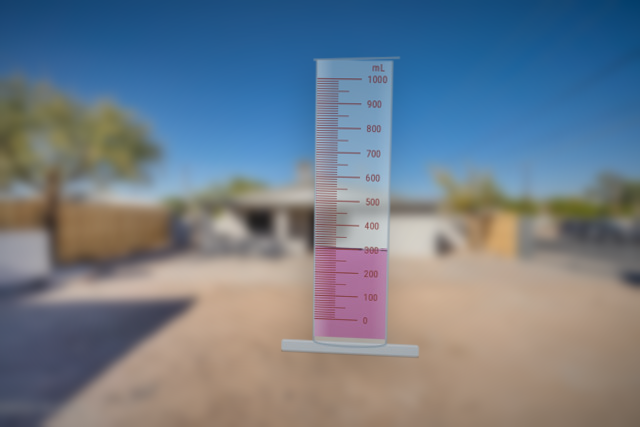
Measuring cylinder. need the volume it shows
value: 300 mL
